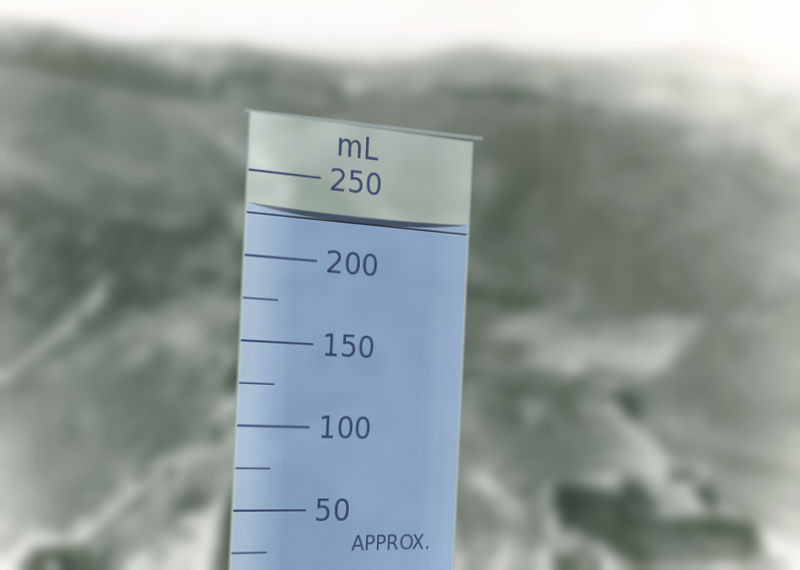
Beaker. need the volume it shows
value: 225 mL
